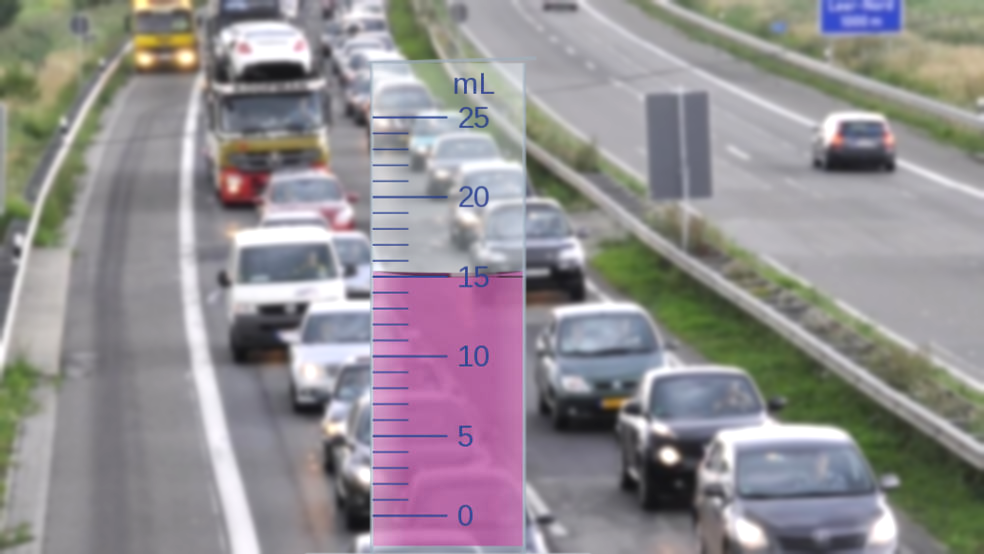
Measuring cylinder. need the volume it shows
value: 15 mL
